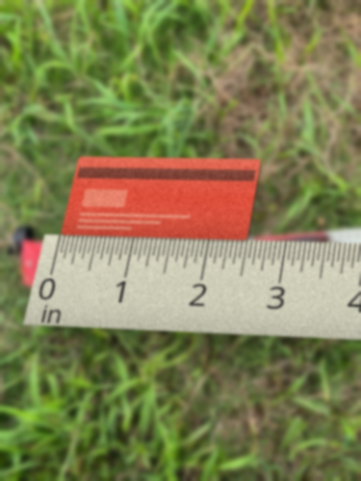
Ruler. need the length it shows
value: 2.5 in
